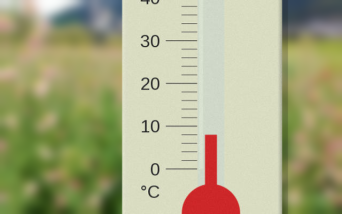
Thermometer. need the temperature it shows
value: 8 °C
